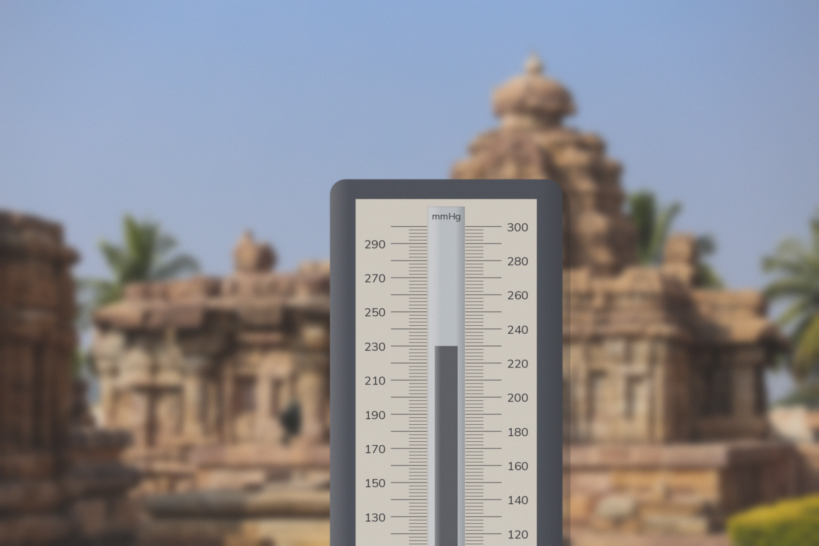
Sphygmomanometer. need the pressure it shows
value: 230 mmHg
